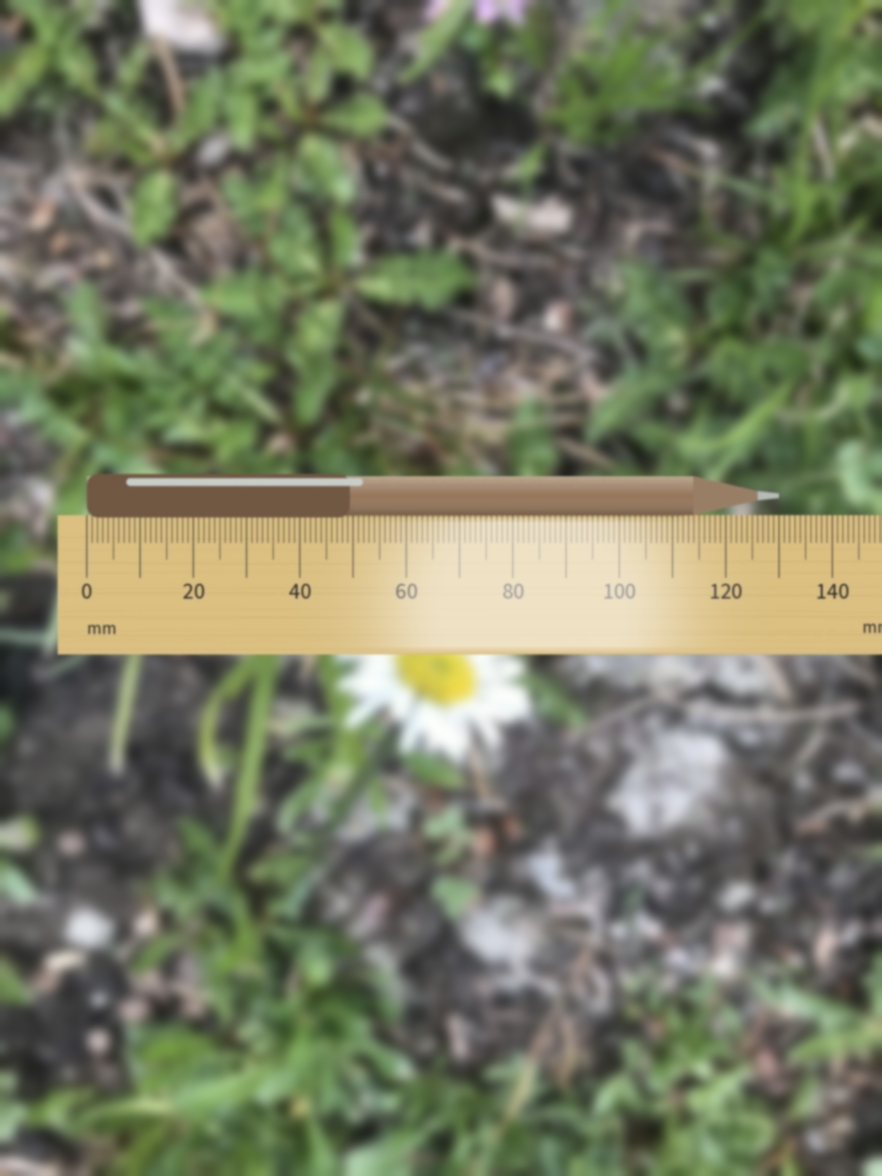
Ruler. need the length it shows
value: 130 mm
